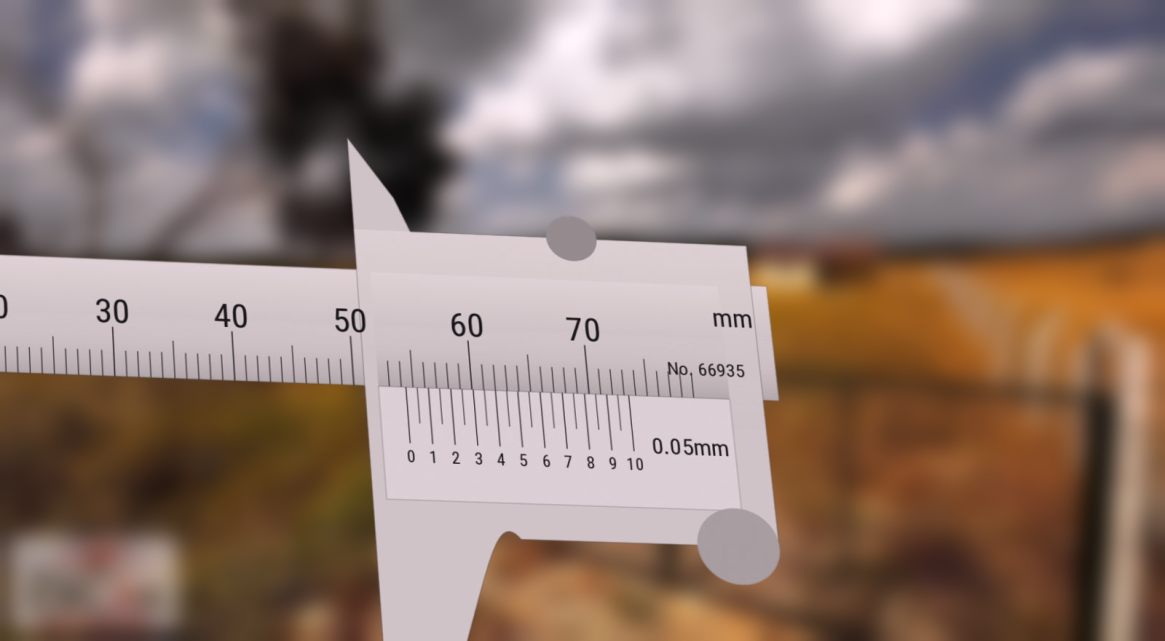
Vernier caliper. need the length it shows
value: 54.4 mm
